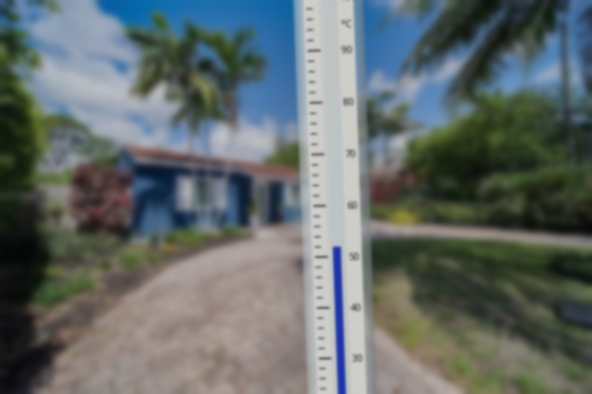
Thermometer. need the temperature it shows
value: 52 °C
